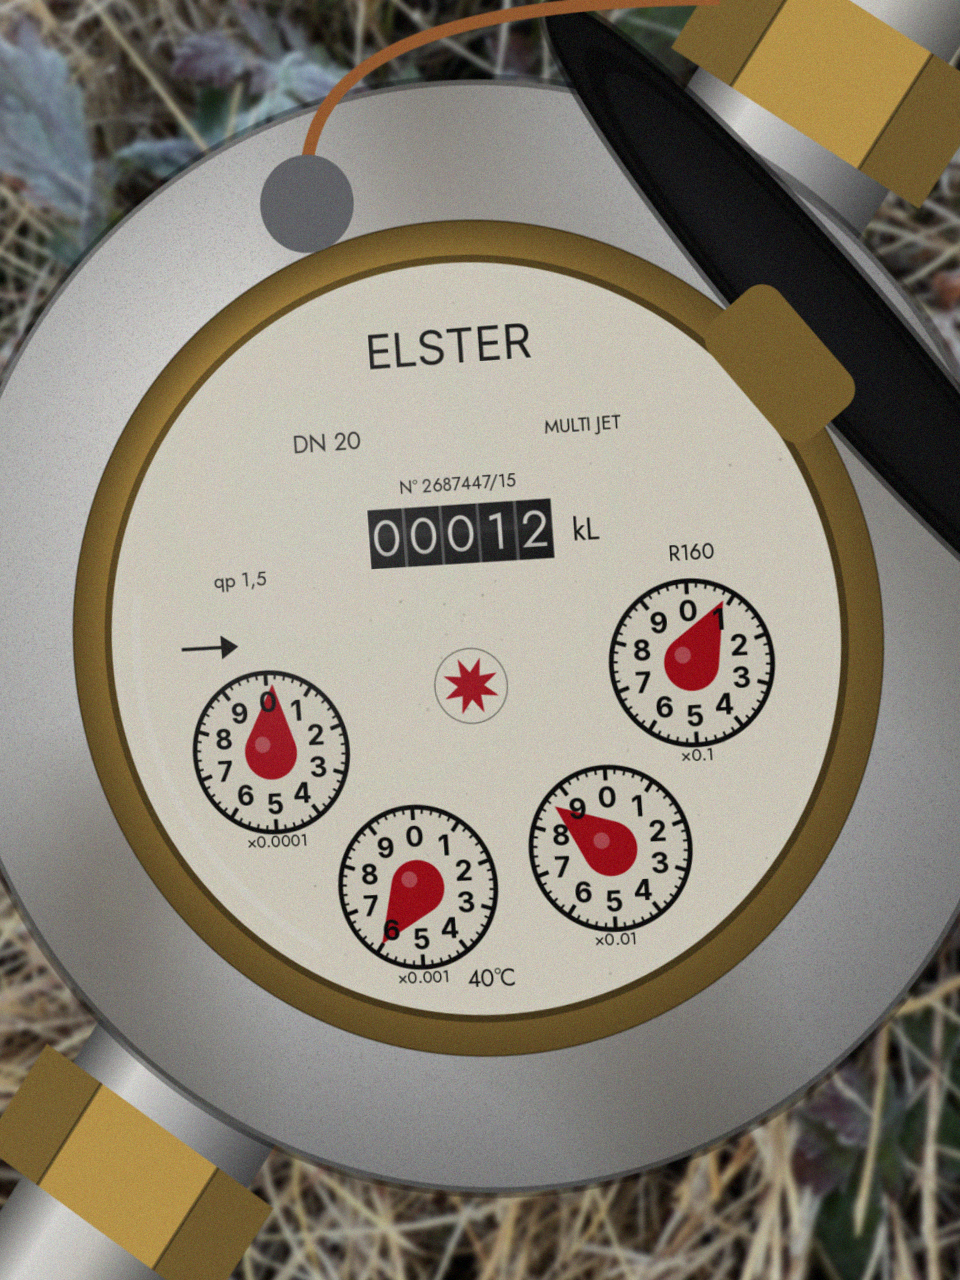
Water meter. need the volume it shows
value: 12.0860 kL
